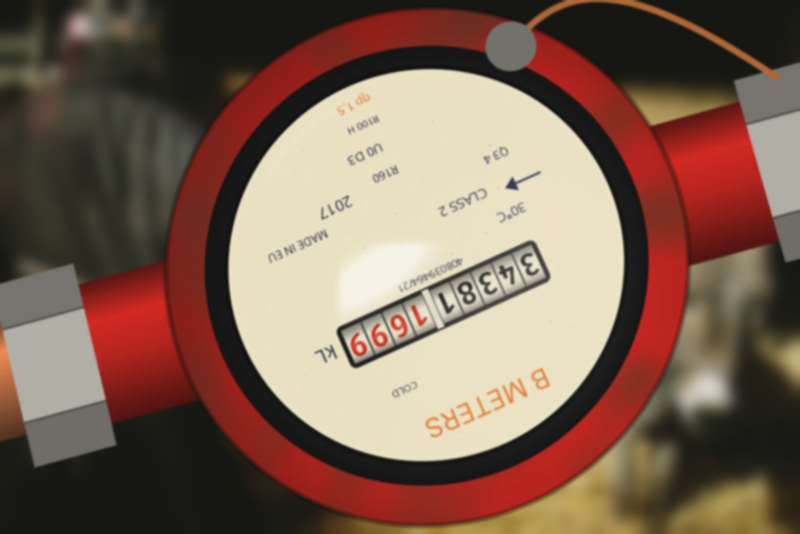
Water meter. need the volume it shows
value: 34381.1699 kL
